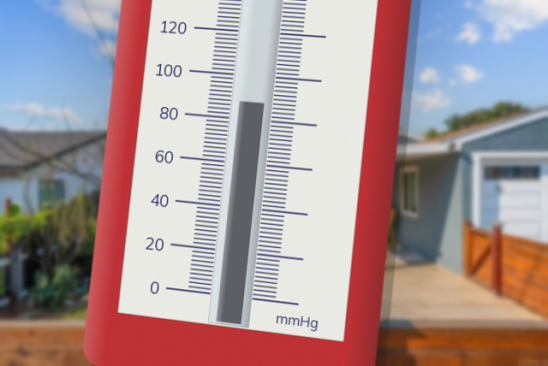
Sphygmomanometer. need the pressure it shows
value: 88 mmHg
